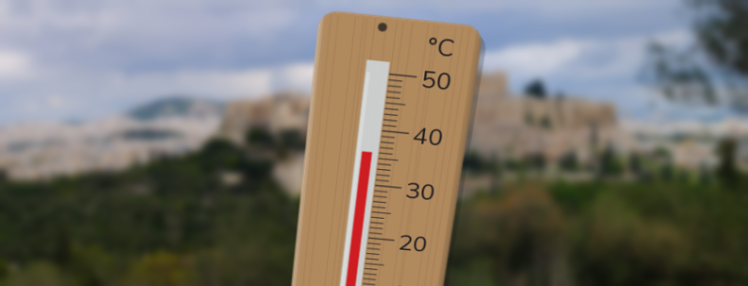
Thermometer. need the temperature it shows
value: 36 °C
